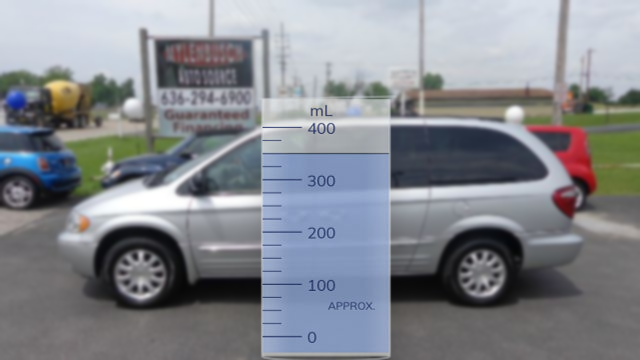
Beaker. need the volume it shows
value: 350 mL
